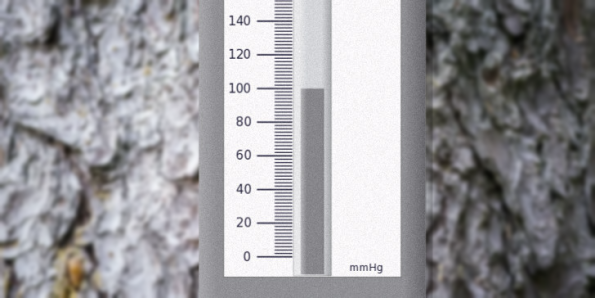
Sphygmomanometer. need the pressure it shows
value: 100 mmHg
